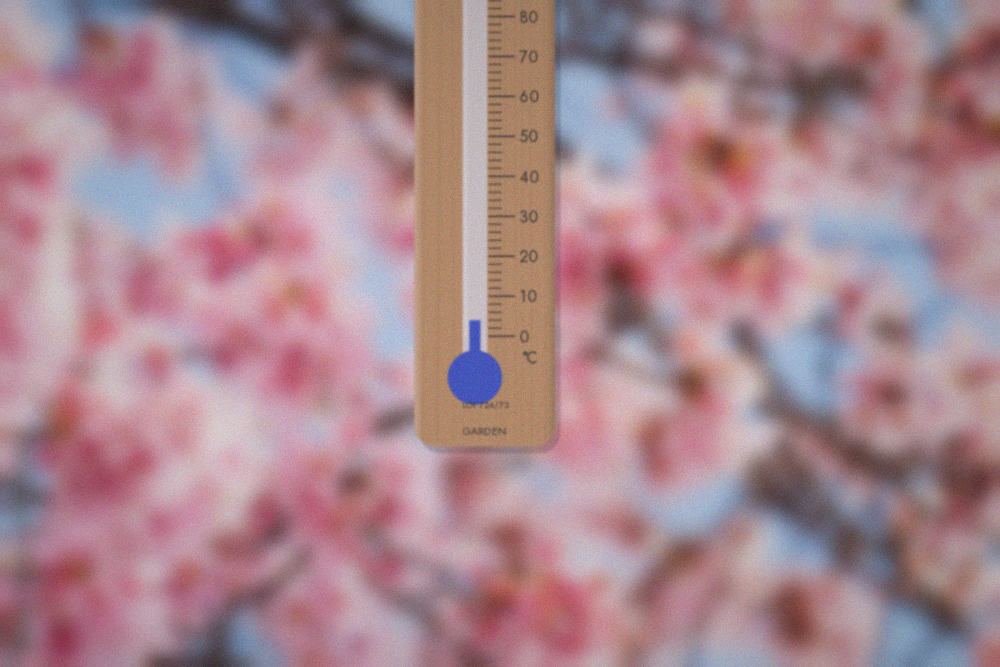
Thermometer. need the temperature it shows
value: 4 °C
